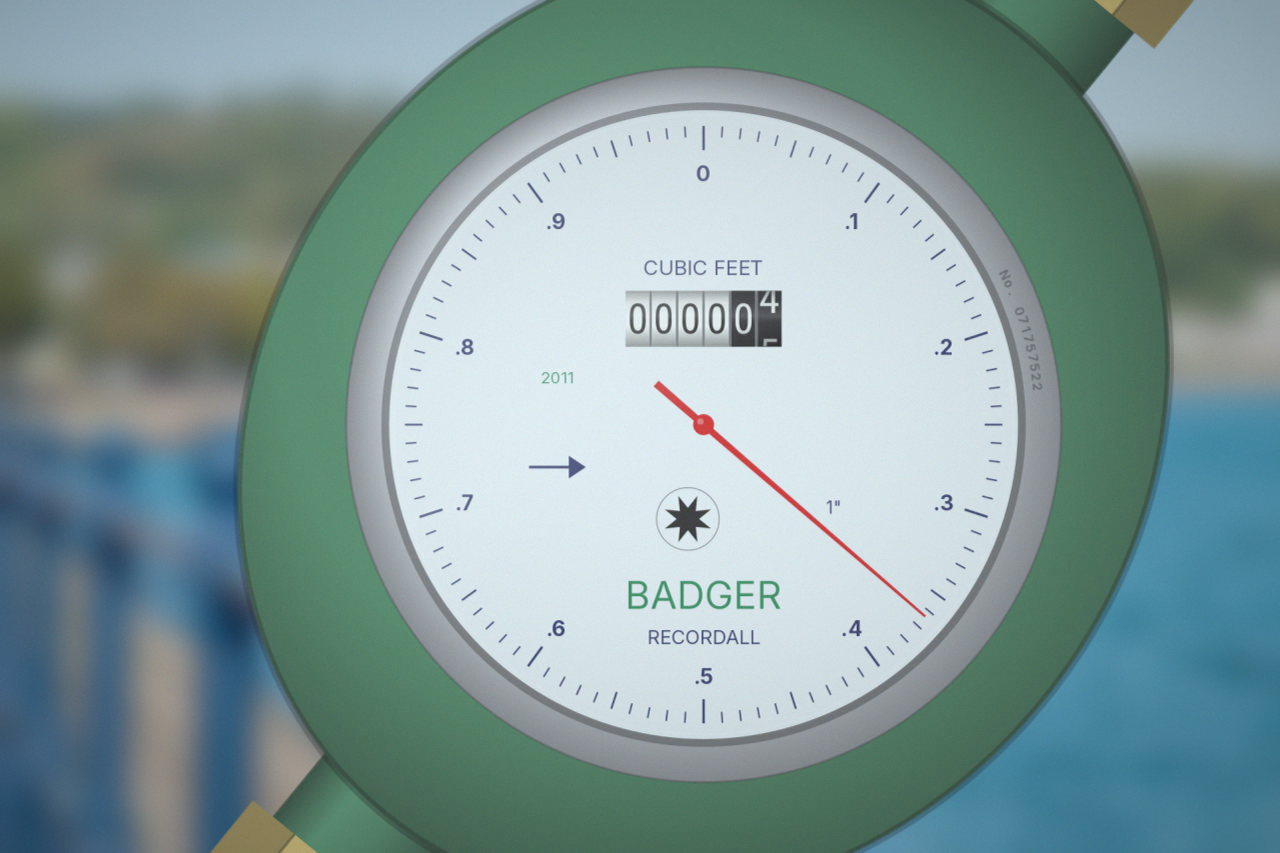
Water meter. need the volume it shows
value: 4.36 ft³
